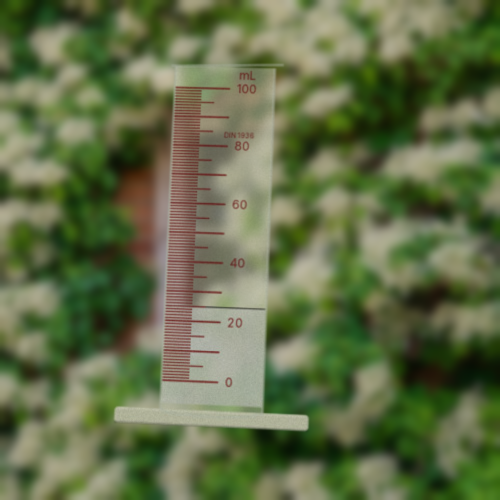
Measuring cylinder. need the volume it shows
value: 25 mL
